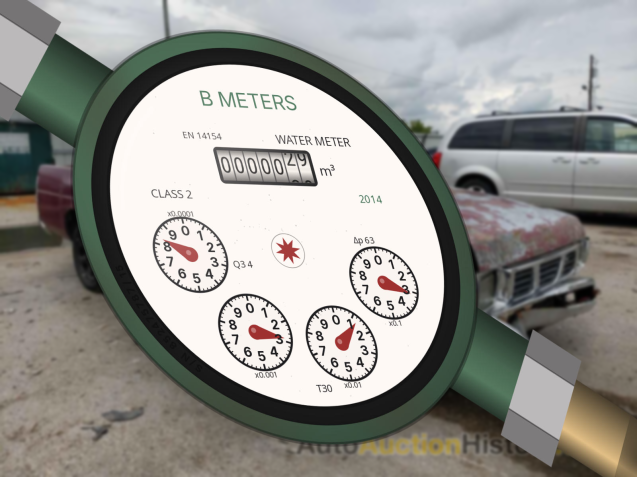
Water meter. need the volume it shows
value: 29.3128 m³
